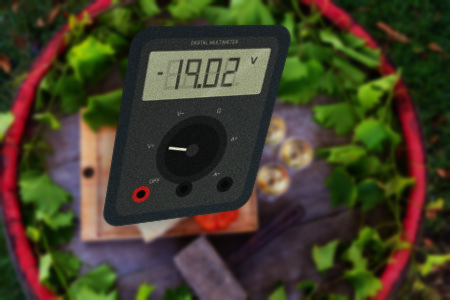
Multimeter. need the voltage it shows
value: -19.02 V
